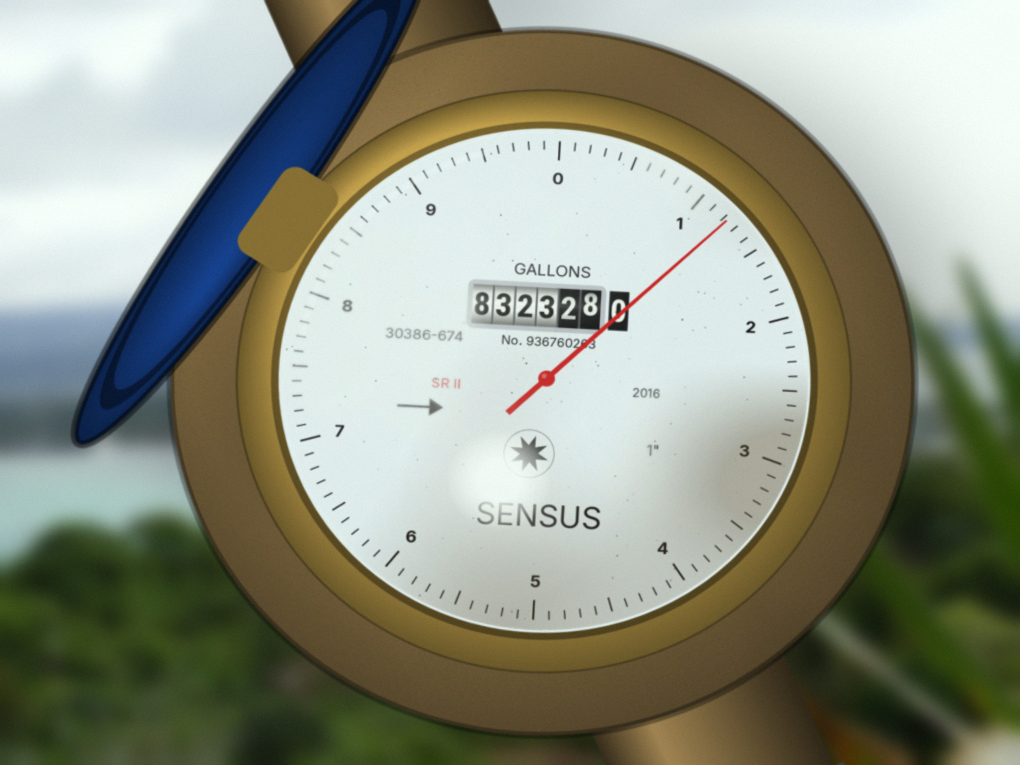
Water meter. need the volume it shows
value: 8323281.2 gal
